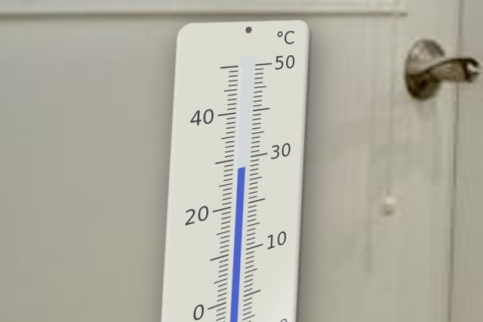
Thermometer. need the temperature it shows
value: 28 °C
